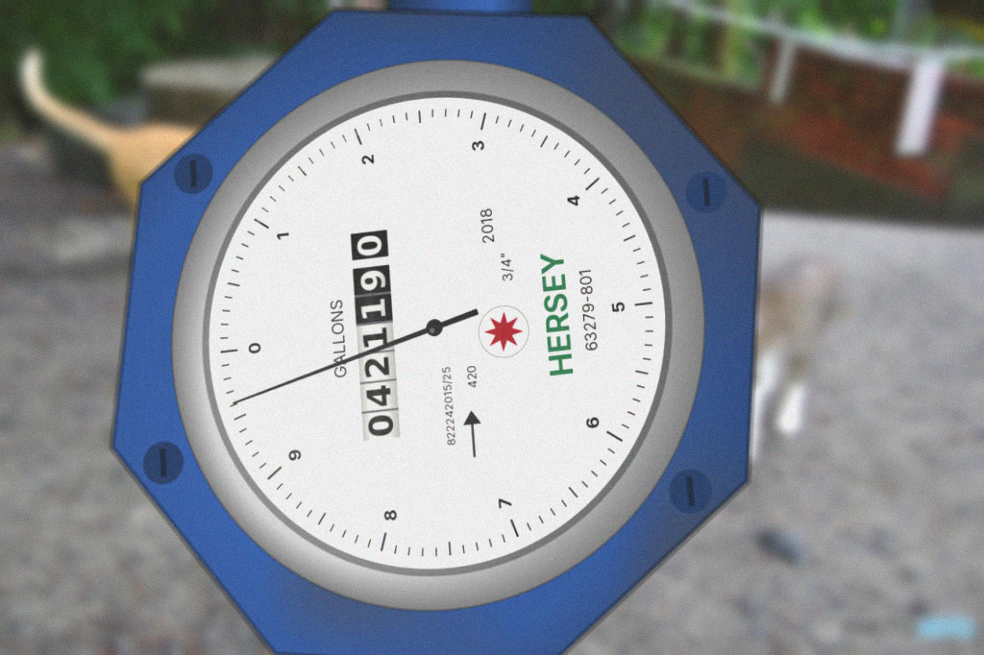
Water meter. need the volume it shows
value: 421189.6 gal
